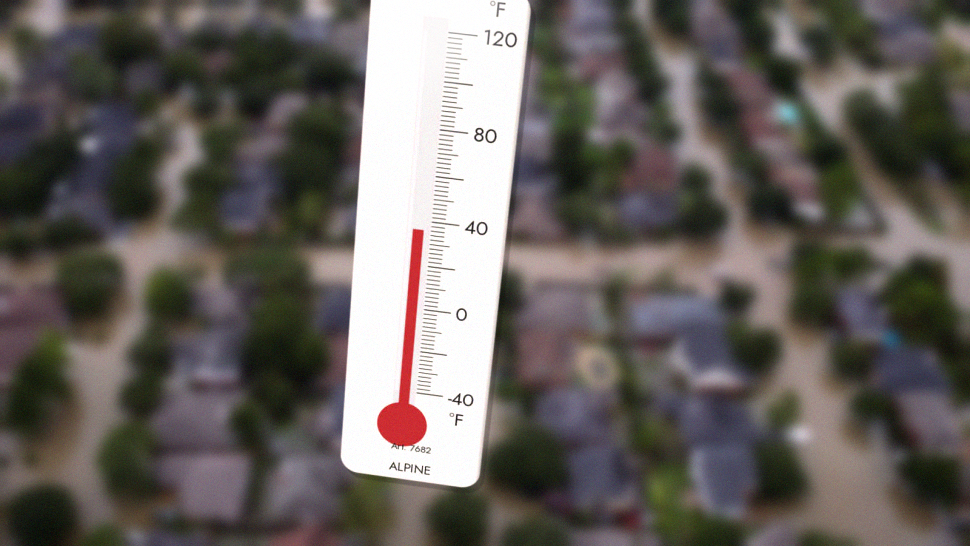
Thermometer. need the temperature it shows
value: 36 °F
